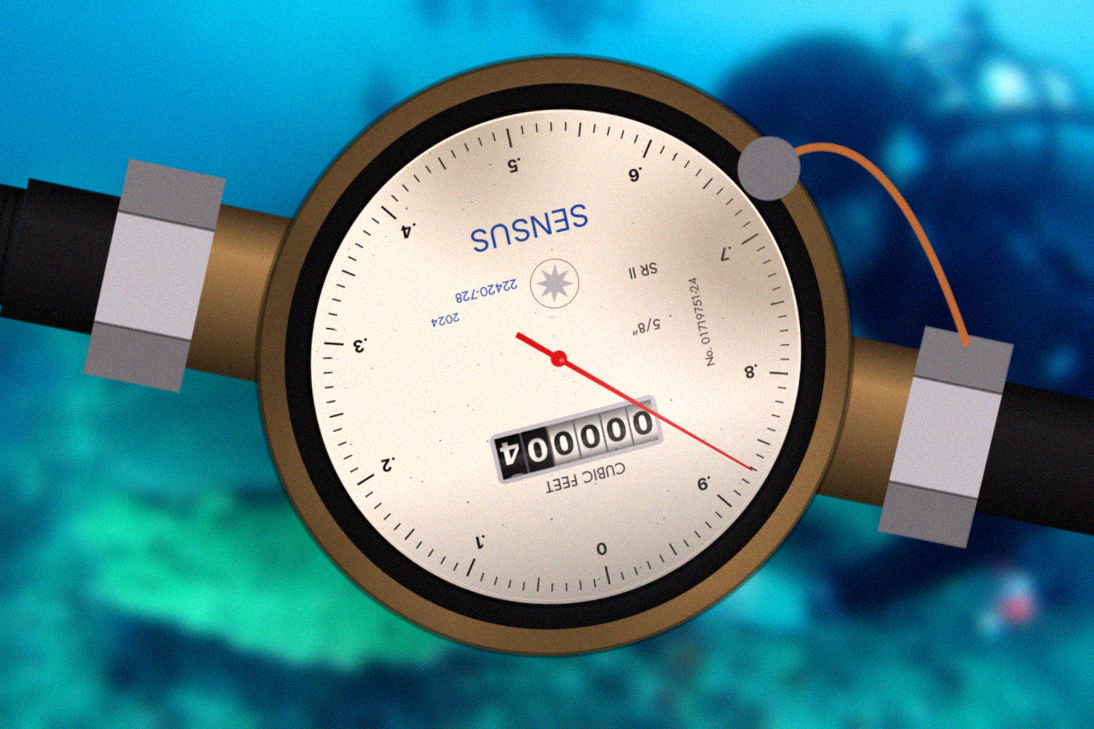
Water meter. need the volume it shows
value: 3.87 ft³
